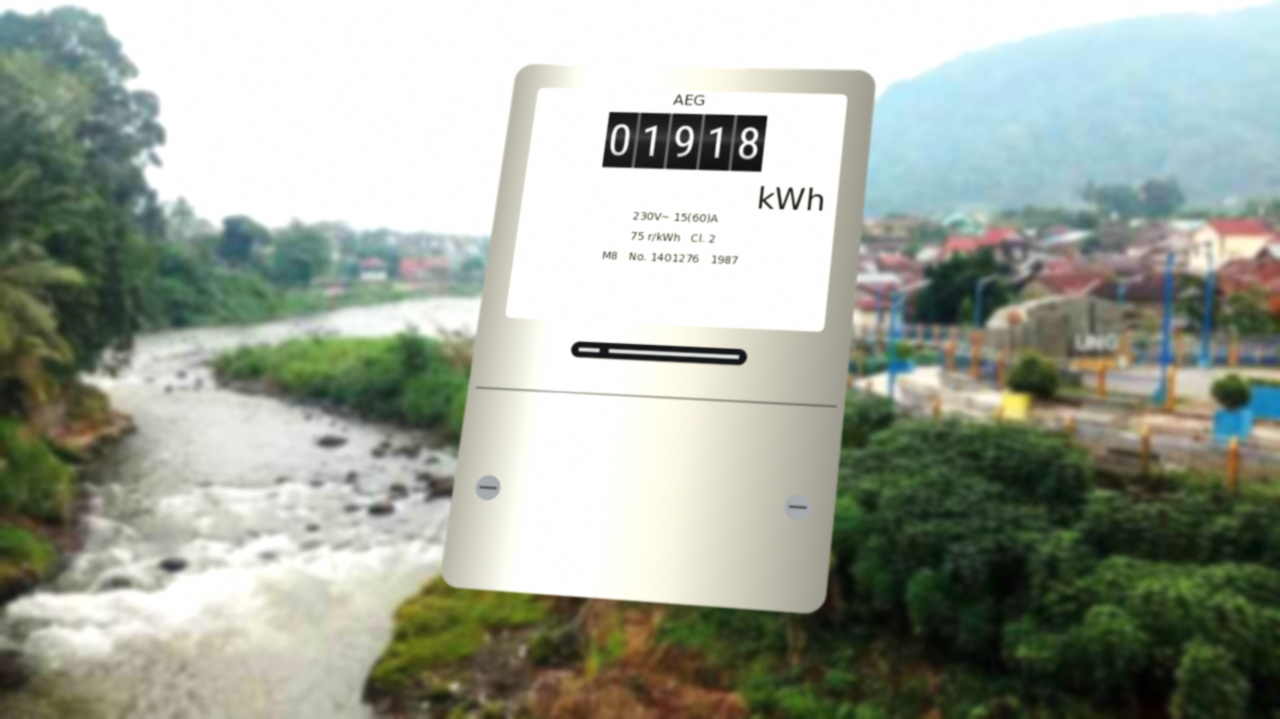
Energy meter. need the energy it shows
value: 1918 kWh
